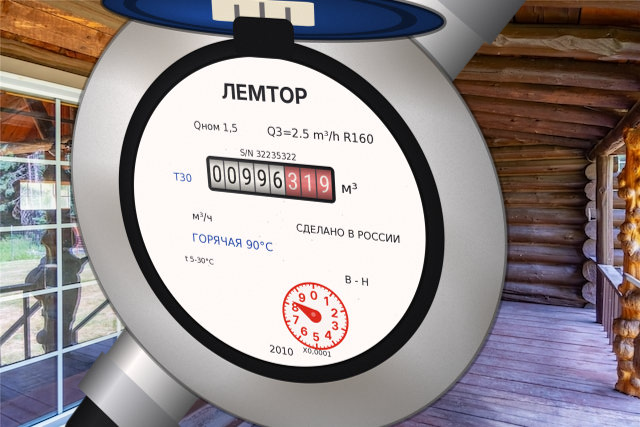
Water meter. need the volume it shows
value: 996.3198 m³
